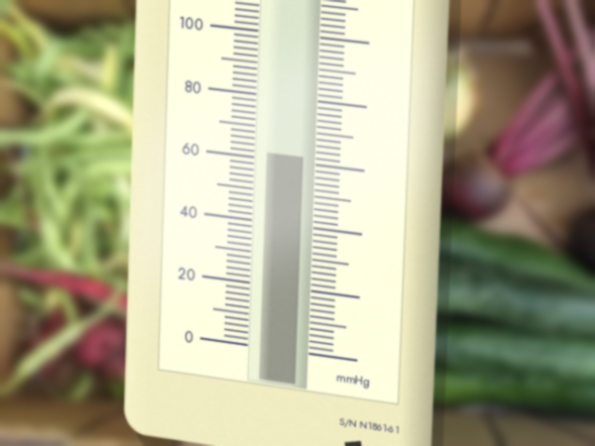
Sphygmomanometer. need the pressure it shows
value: 62 mmHg
